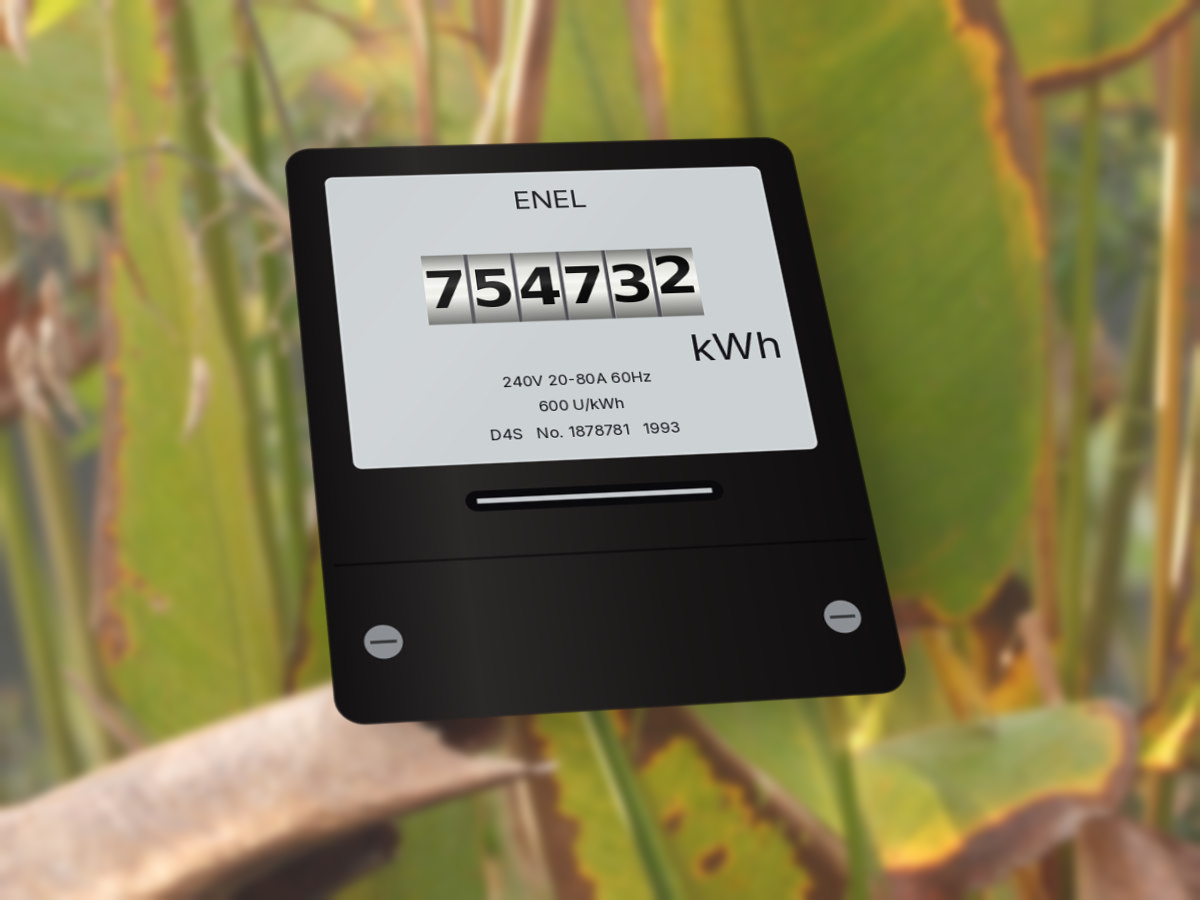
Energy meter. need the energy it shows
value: 754732 kWh
